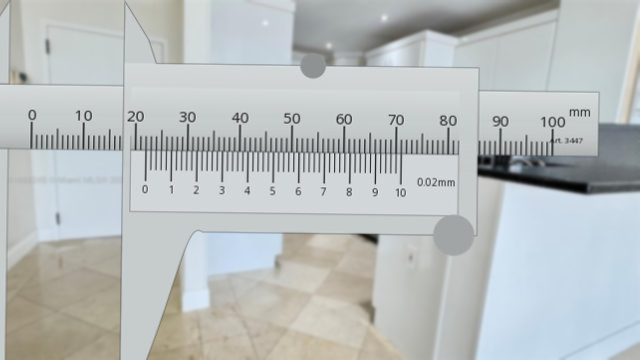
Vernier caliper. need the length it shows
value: 22.0 mm
